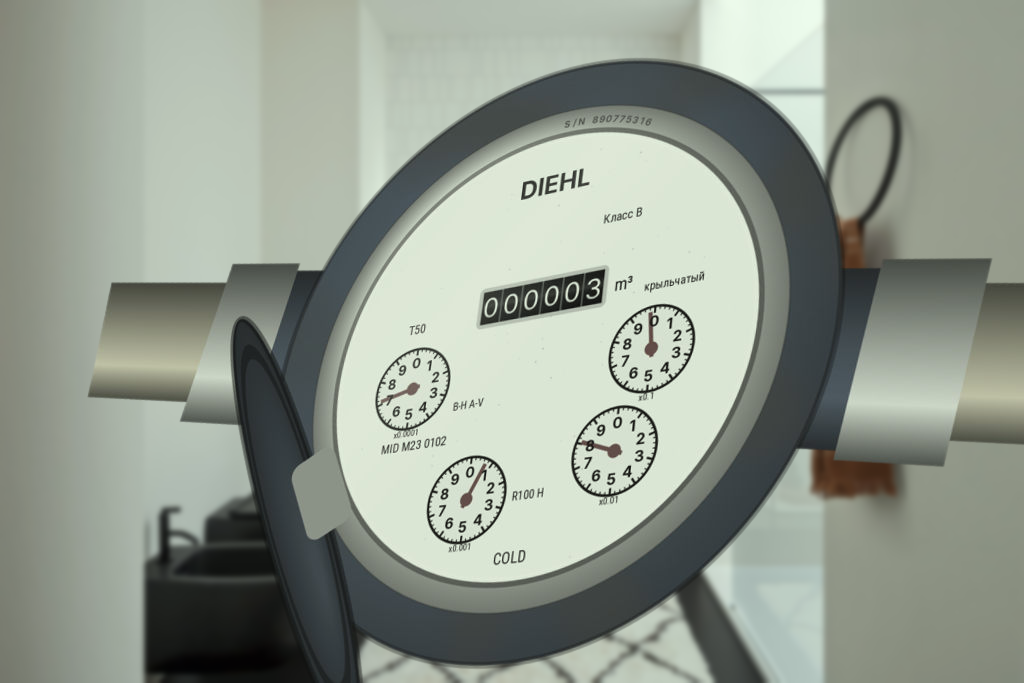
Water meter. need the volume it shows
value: 2.9807 m³
